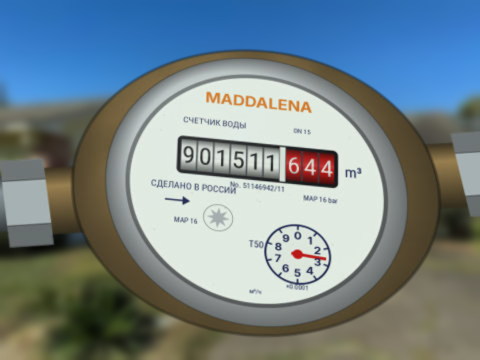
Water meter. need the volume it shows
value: 901511.6442 m³
